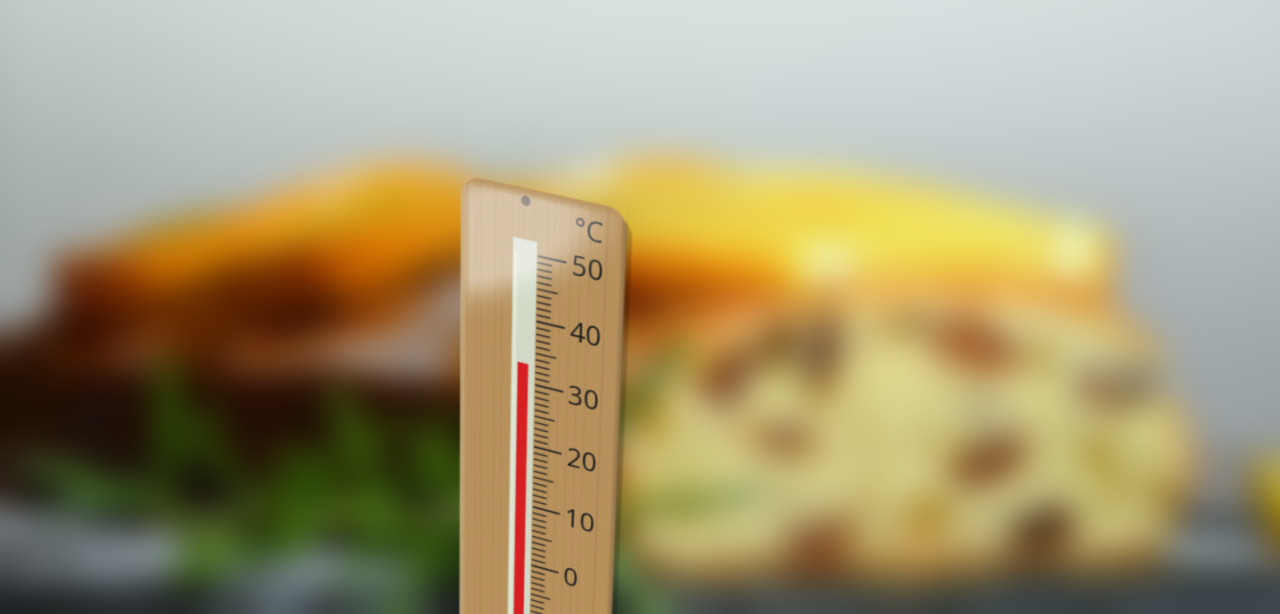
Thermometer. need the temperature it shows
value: 33 °C
